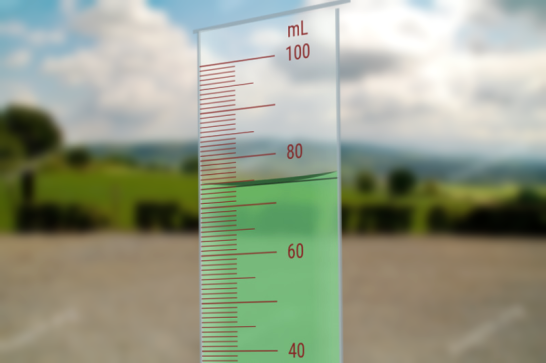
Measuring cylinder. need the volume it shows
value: 74 mL
